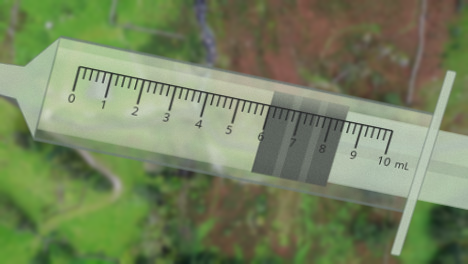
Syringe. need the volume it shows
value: 6 mL
